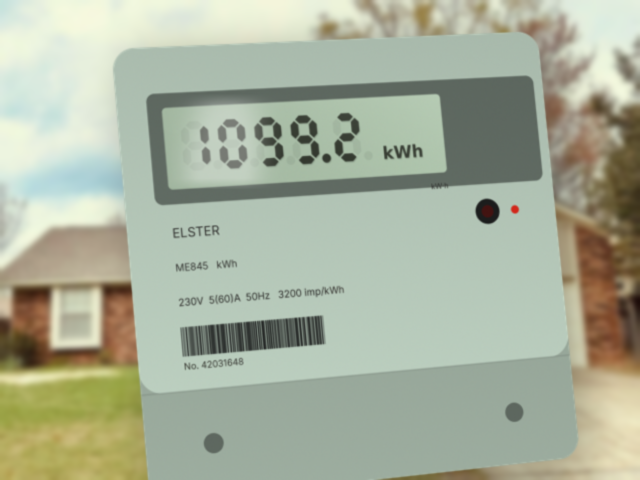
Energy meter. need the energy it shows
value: 1099.2 kWh
